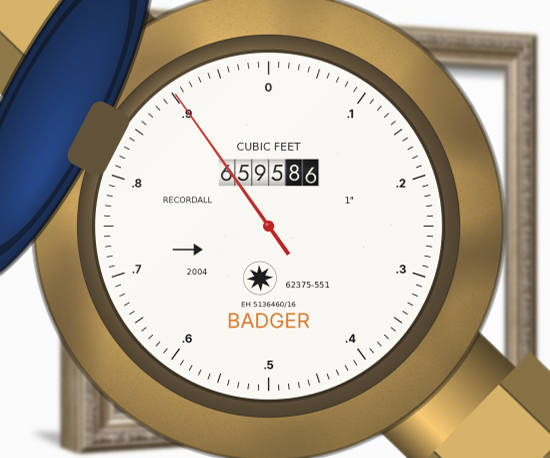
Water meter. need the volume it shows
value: 659585.90 ft³
